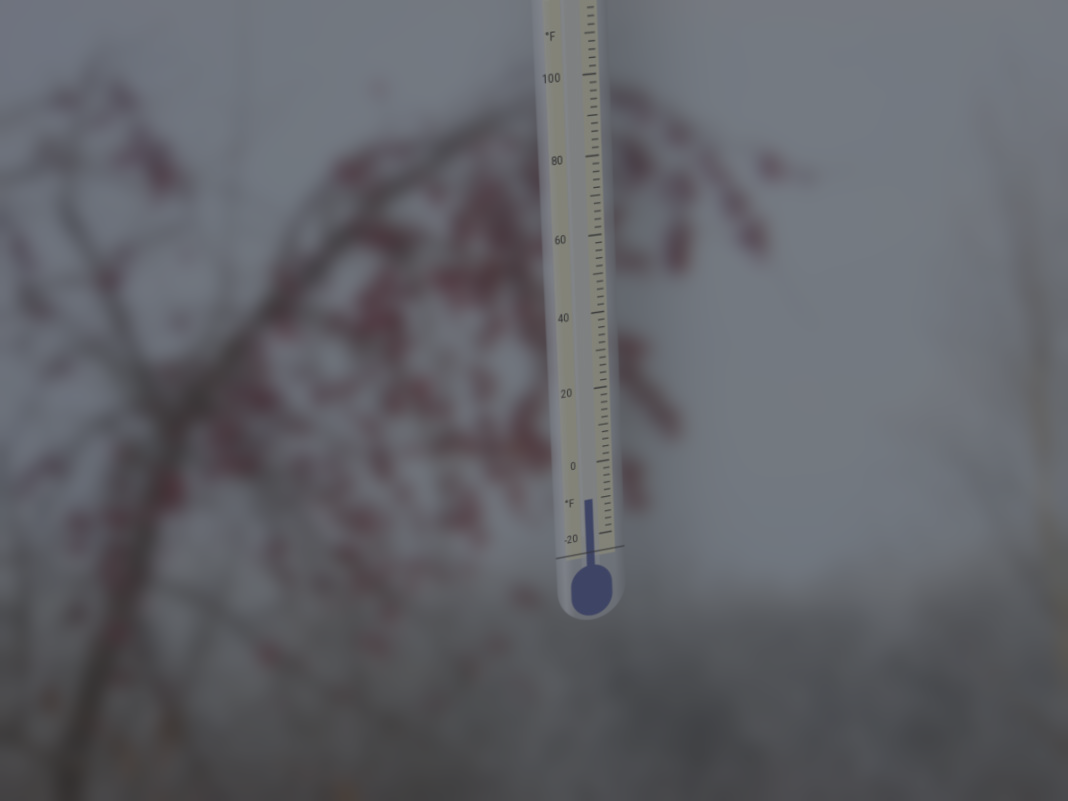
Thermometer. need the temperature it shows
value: -10 °F
